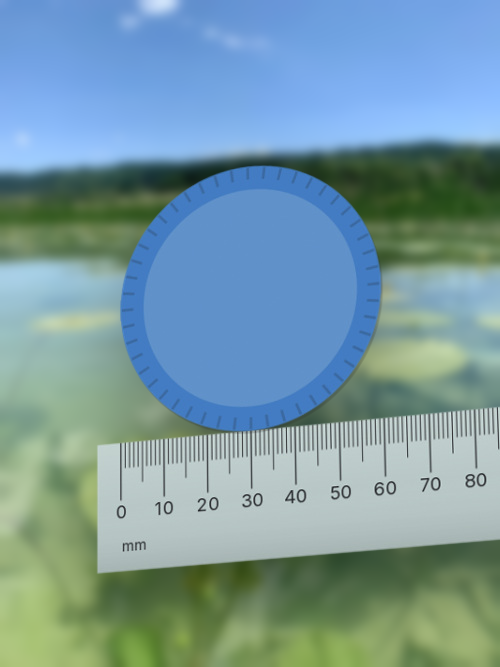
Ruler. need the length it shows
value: 60 mm
